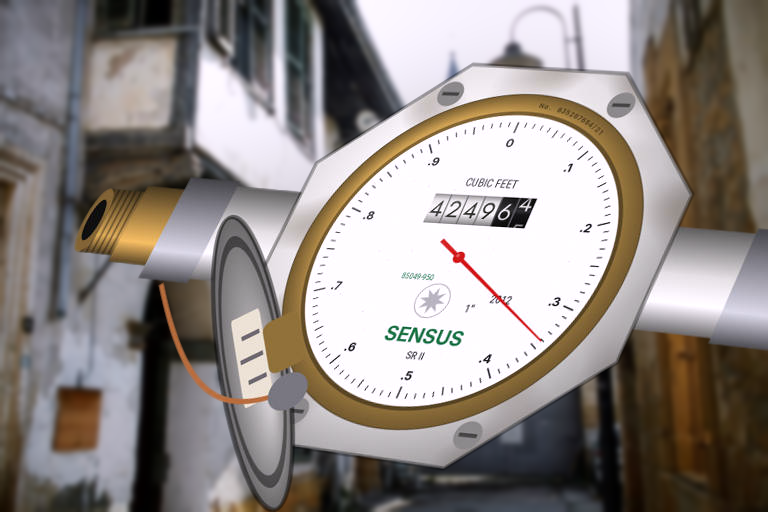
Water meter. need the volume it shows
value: 424964.34 ft³
